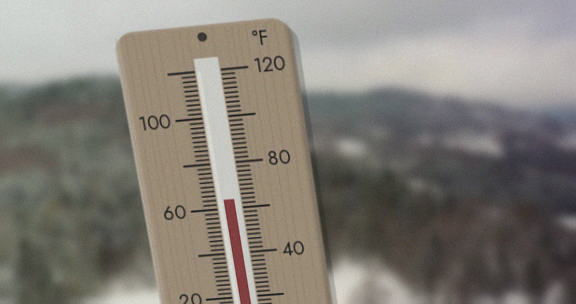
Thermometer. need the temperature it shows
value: 64 °F
